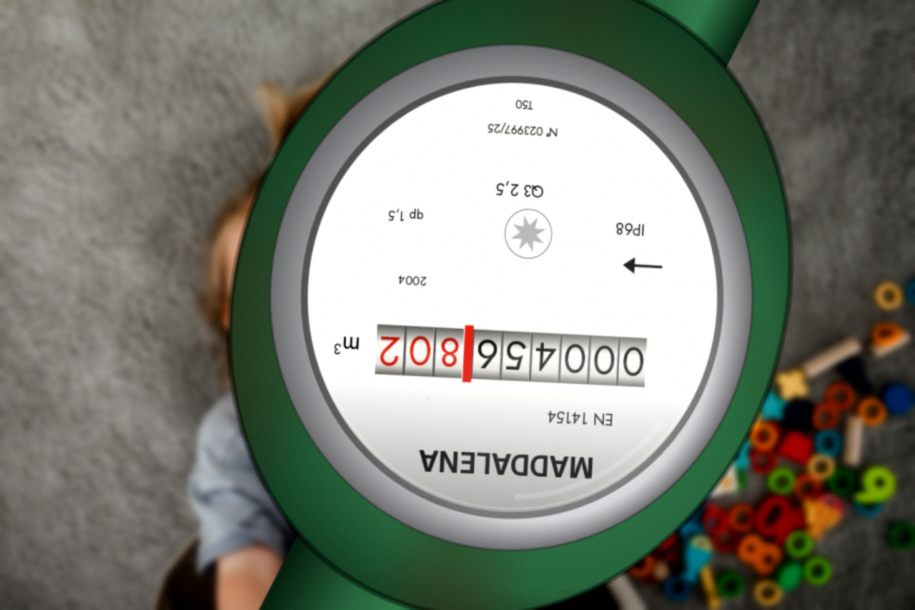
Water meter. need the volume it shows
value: 456.802 m³
